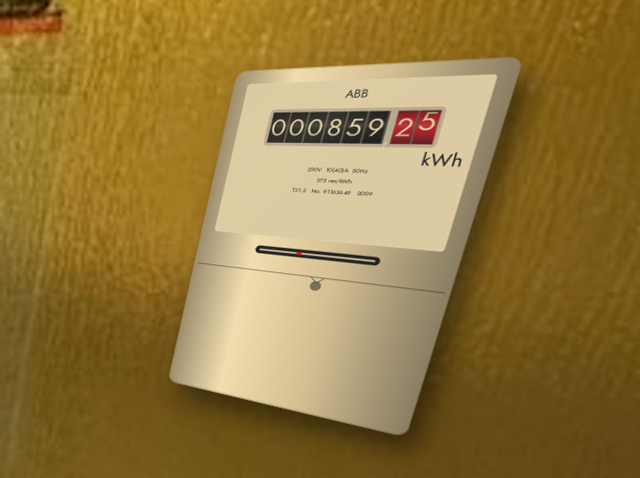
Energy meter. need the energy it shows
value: 859.25 kWh
